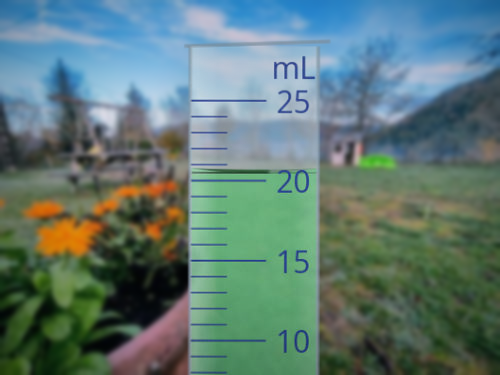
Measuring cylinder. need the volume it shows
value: 20.5 mL
